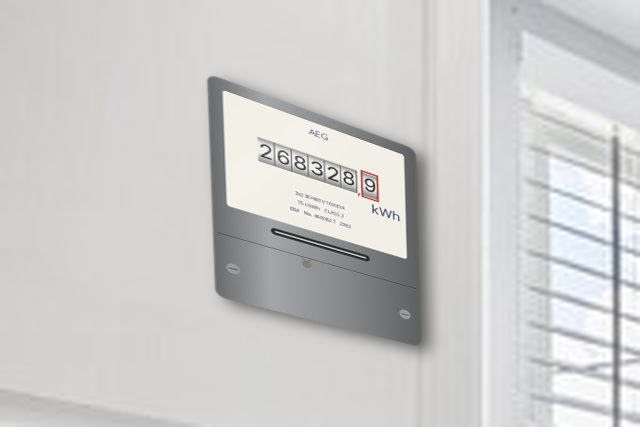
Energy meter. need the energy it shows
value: 268328.9 kWh
